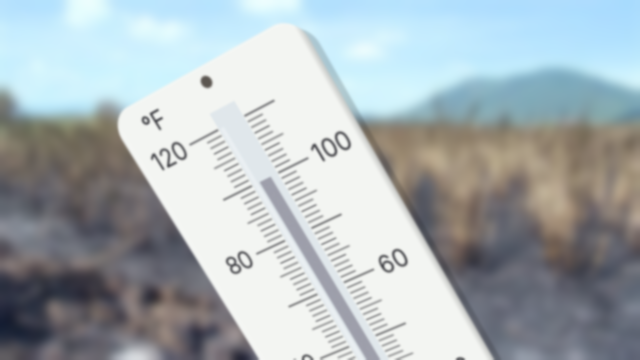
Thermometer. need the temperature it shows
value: 100 °F
